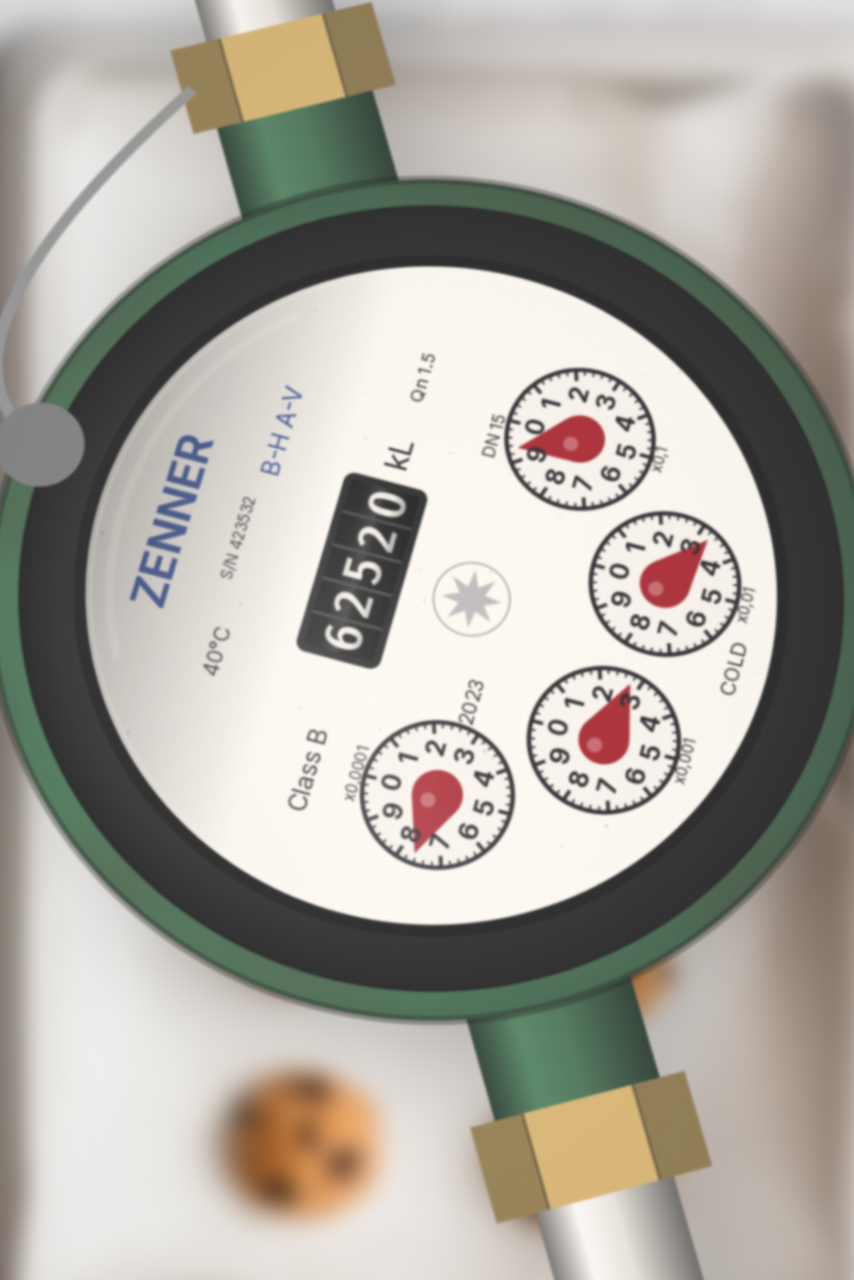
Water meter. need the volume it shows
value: 62519.9327 kL
